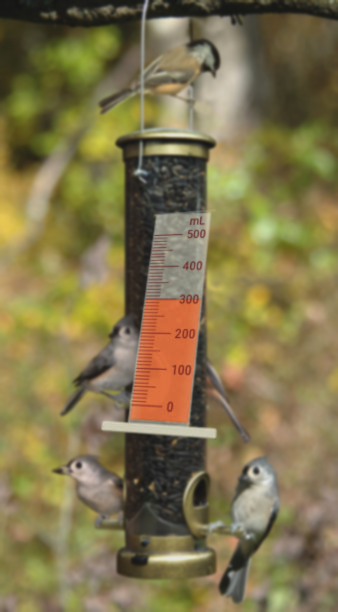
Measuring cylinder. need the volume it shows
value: 300 mL
